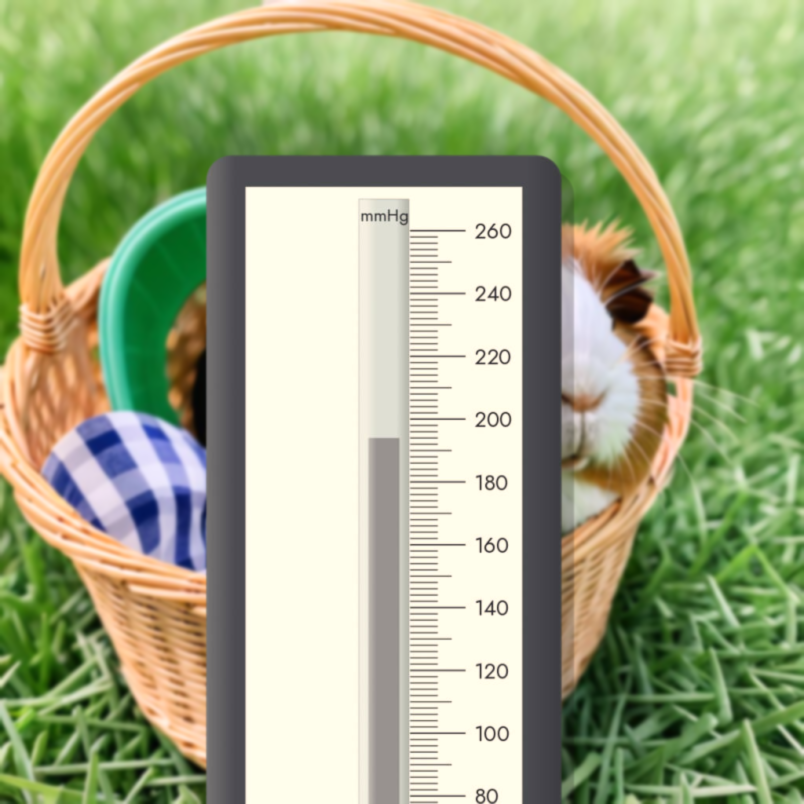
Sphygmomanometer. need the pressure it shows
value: 194 mmHg
